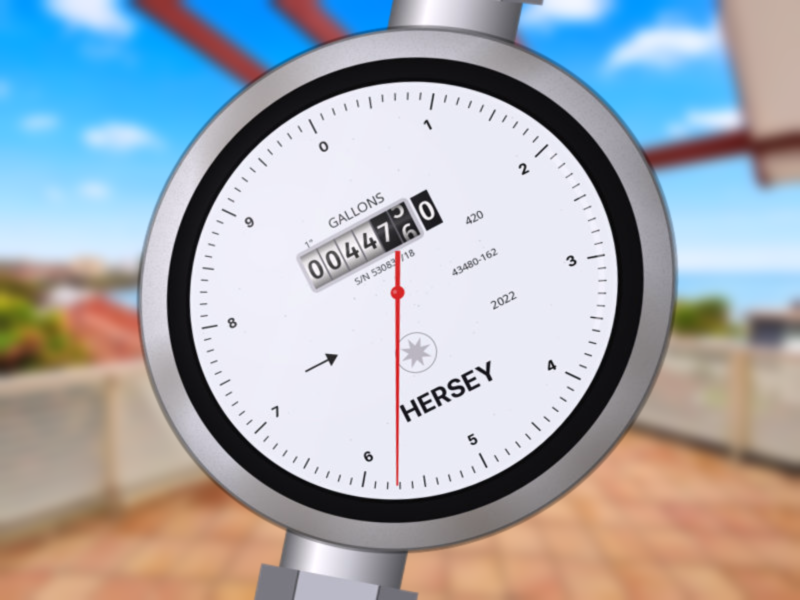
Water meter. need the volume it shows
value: 44755.7 gal
